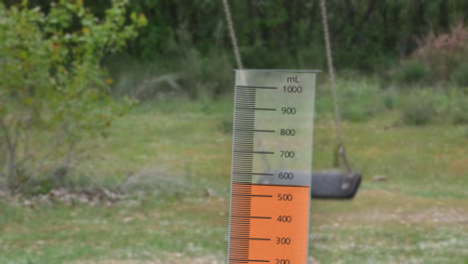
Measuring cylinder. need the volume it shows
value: 550 mL
